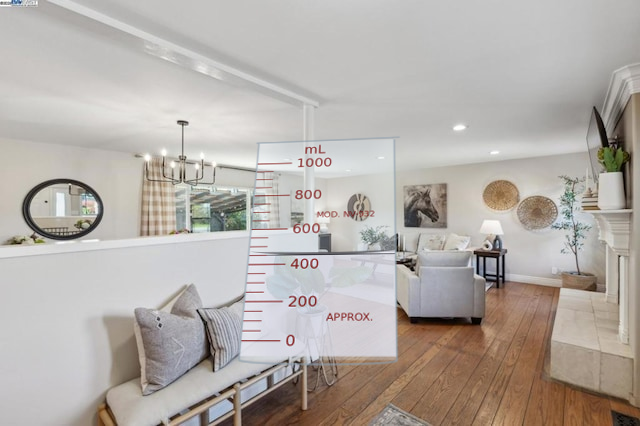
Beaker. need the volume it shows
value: 450 mL
